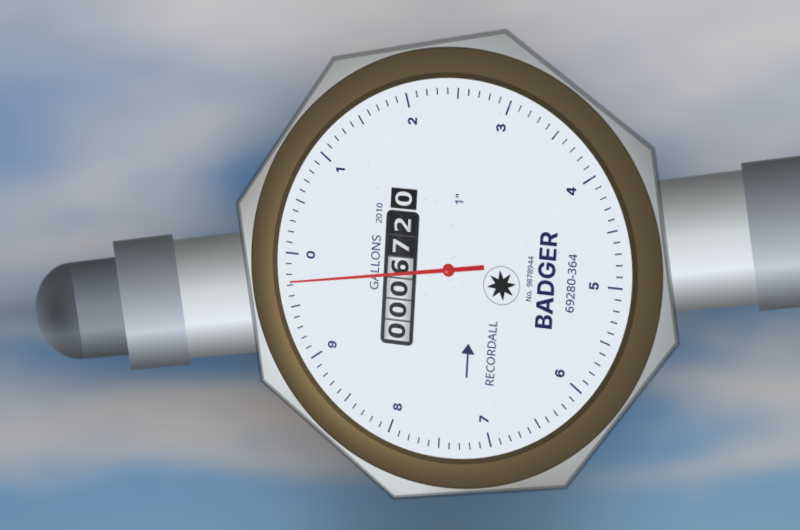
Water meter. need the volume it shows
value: 6719.7 gal
